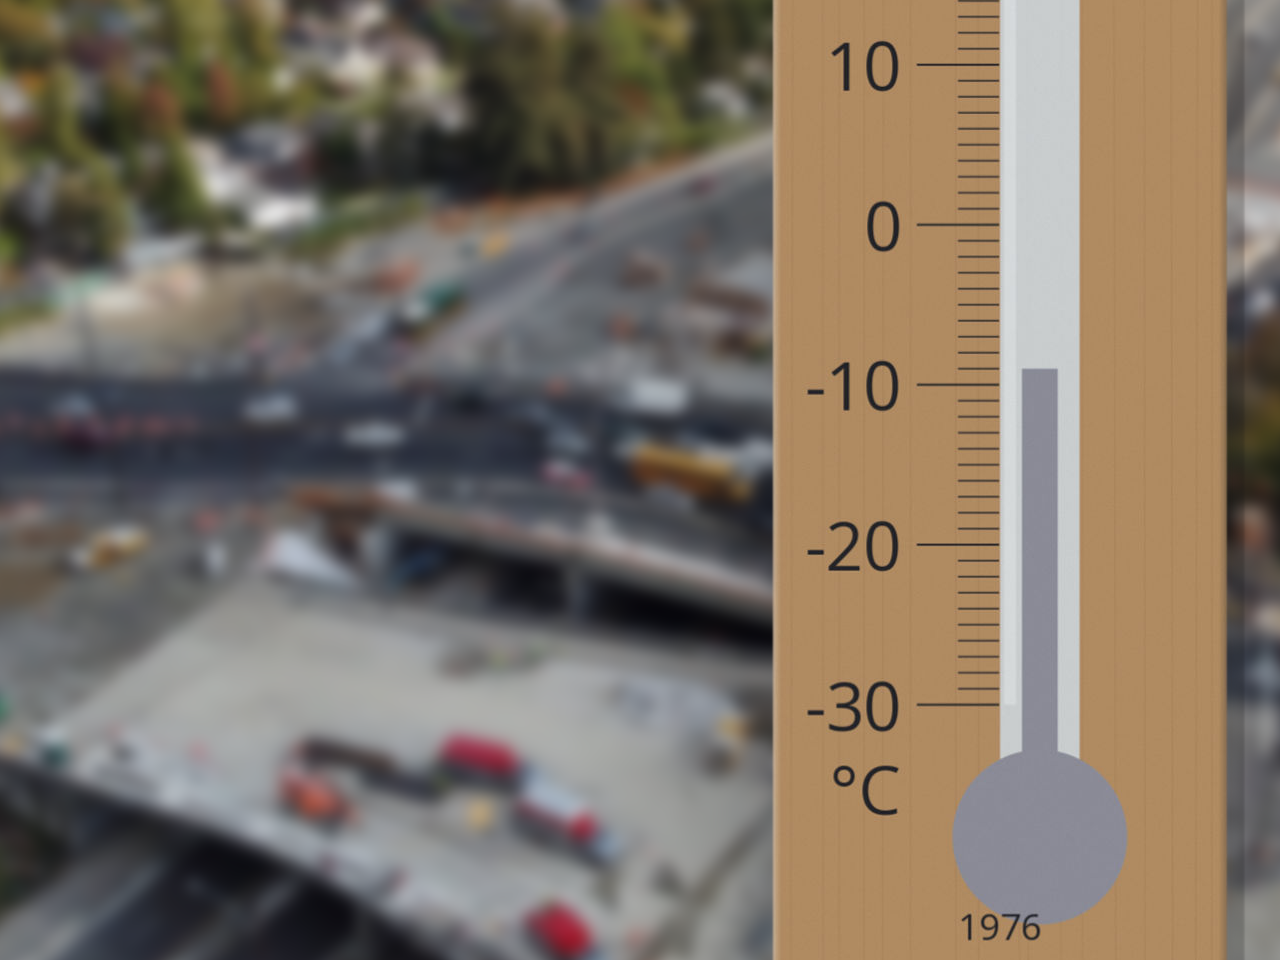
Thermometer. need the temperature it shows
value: -9 °C
